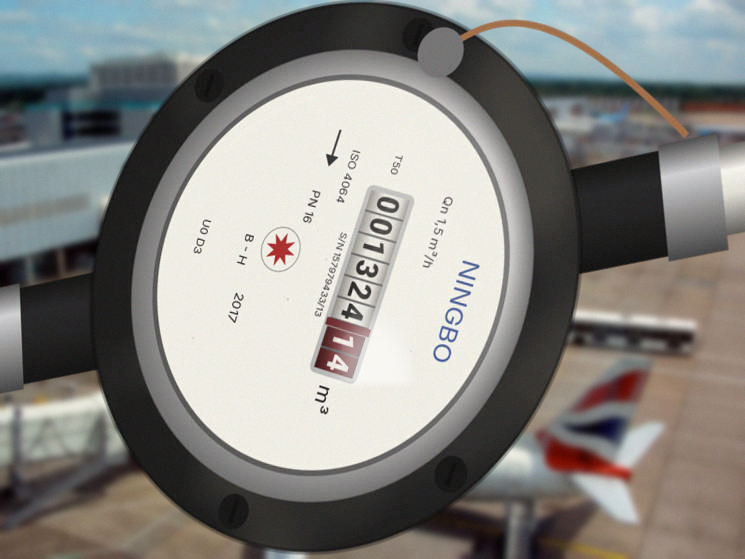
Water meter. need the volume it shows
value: 1324.14 m³
